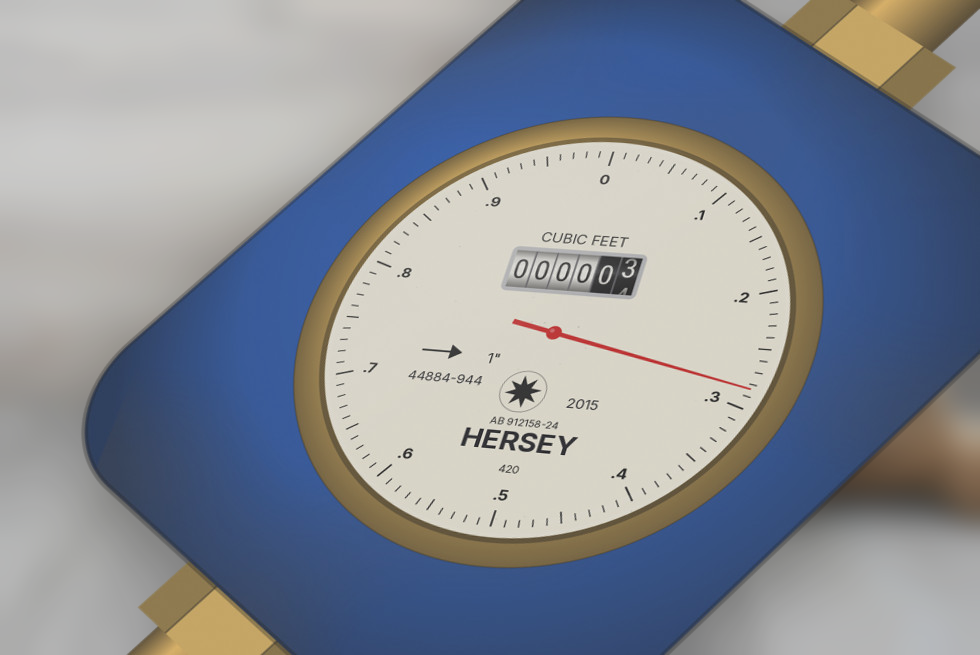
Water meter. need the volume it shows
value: 3.28 ft³
